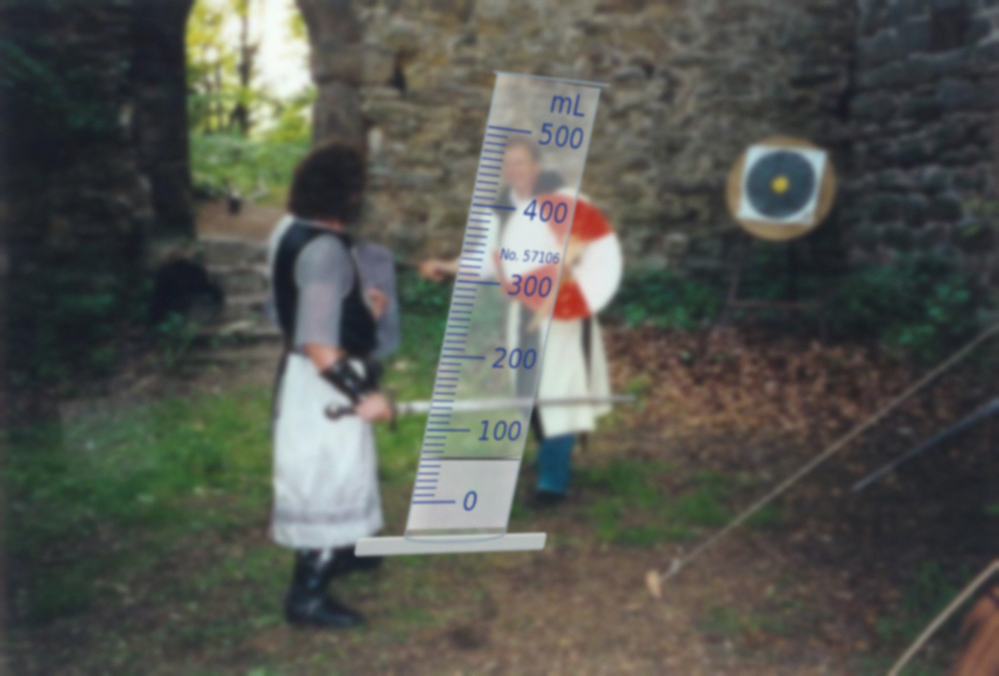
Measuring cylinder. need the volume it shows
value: 60 mL
